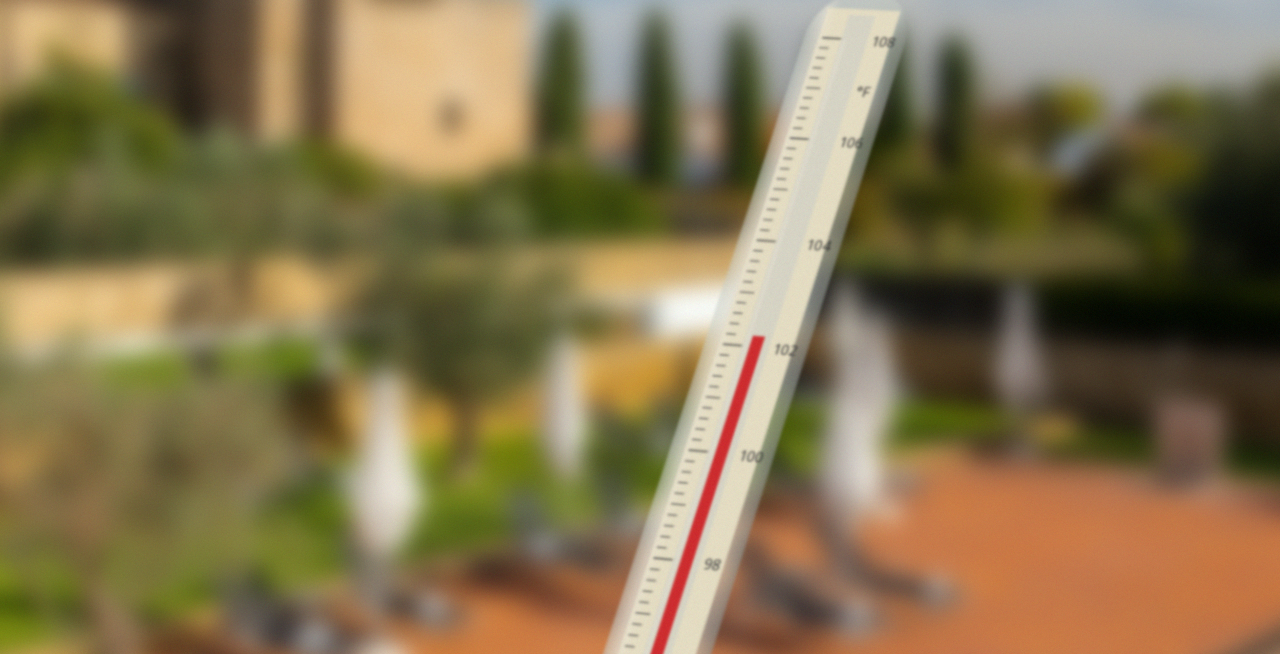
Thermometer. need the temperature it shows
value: 102.2 °F
